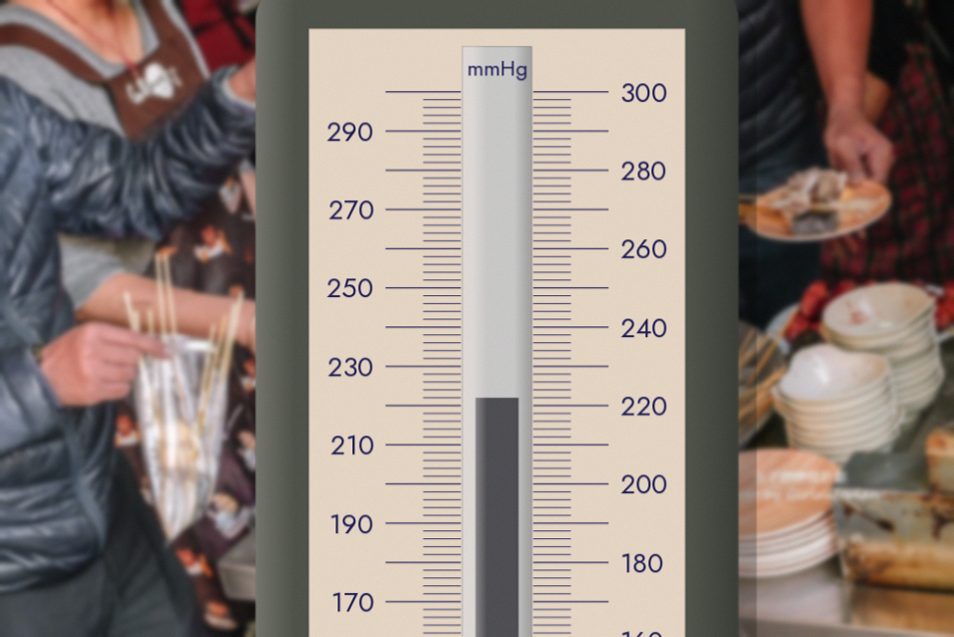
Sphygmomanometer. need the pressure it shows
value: 222 mmHg
